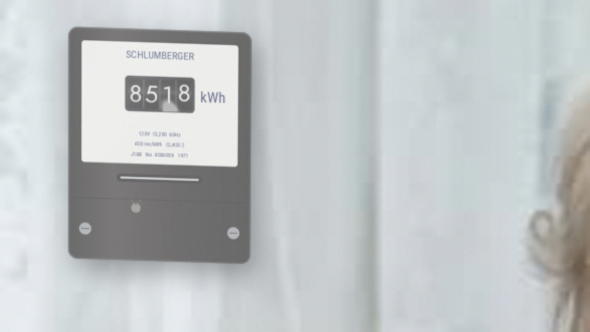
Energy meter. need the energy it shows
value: 8518 kWh
